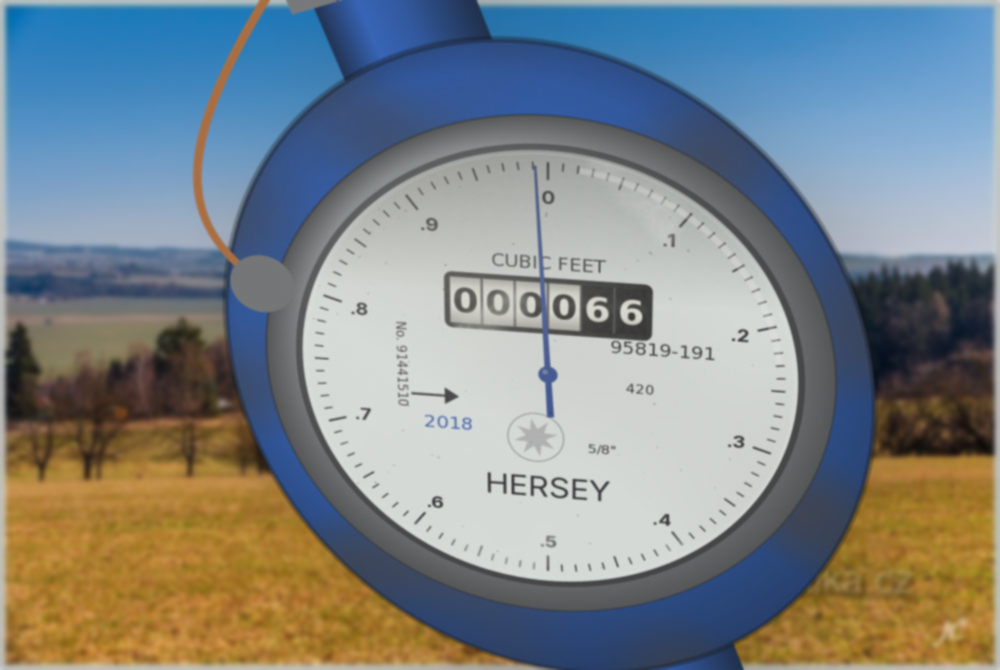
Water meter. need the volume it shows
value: 65.99 ft³
